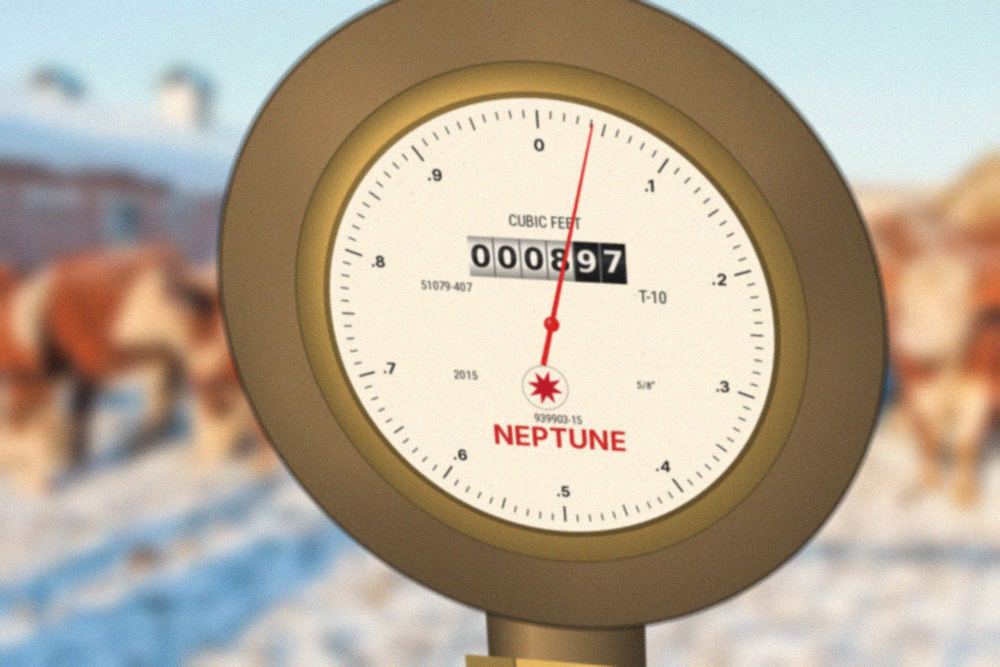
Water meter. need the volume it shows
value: 897.04 ft³
